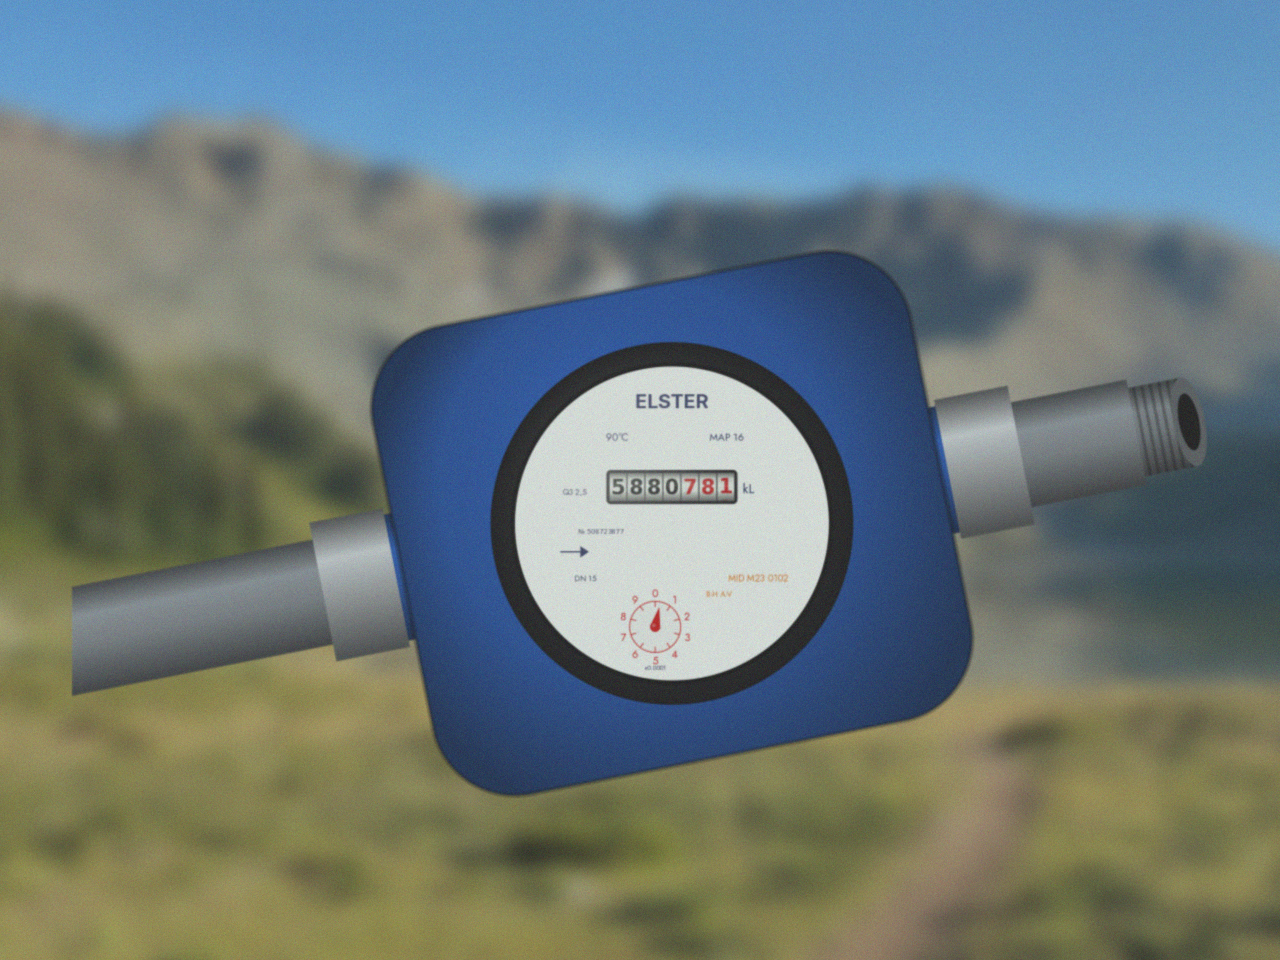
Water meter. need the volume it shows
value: 5880.7810 kL
